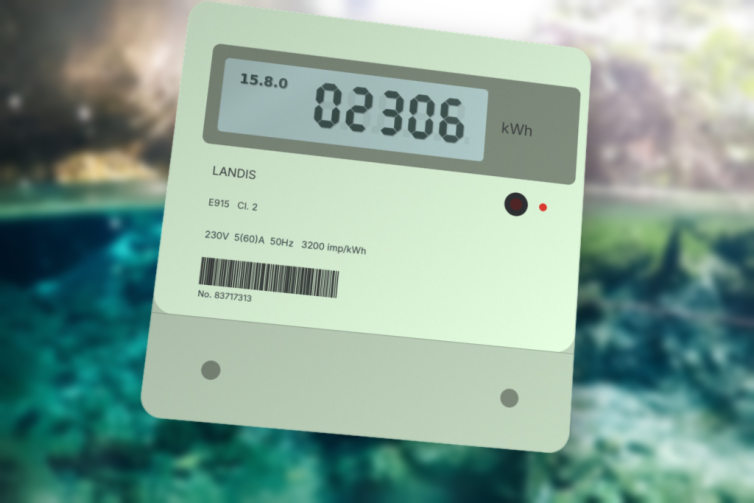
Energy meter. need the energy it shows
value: 2306 kWh
